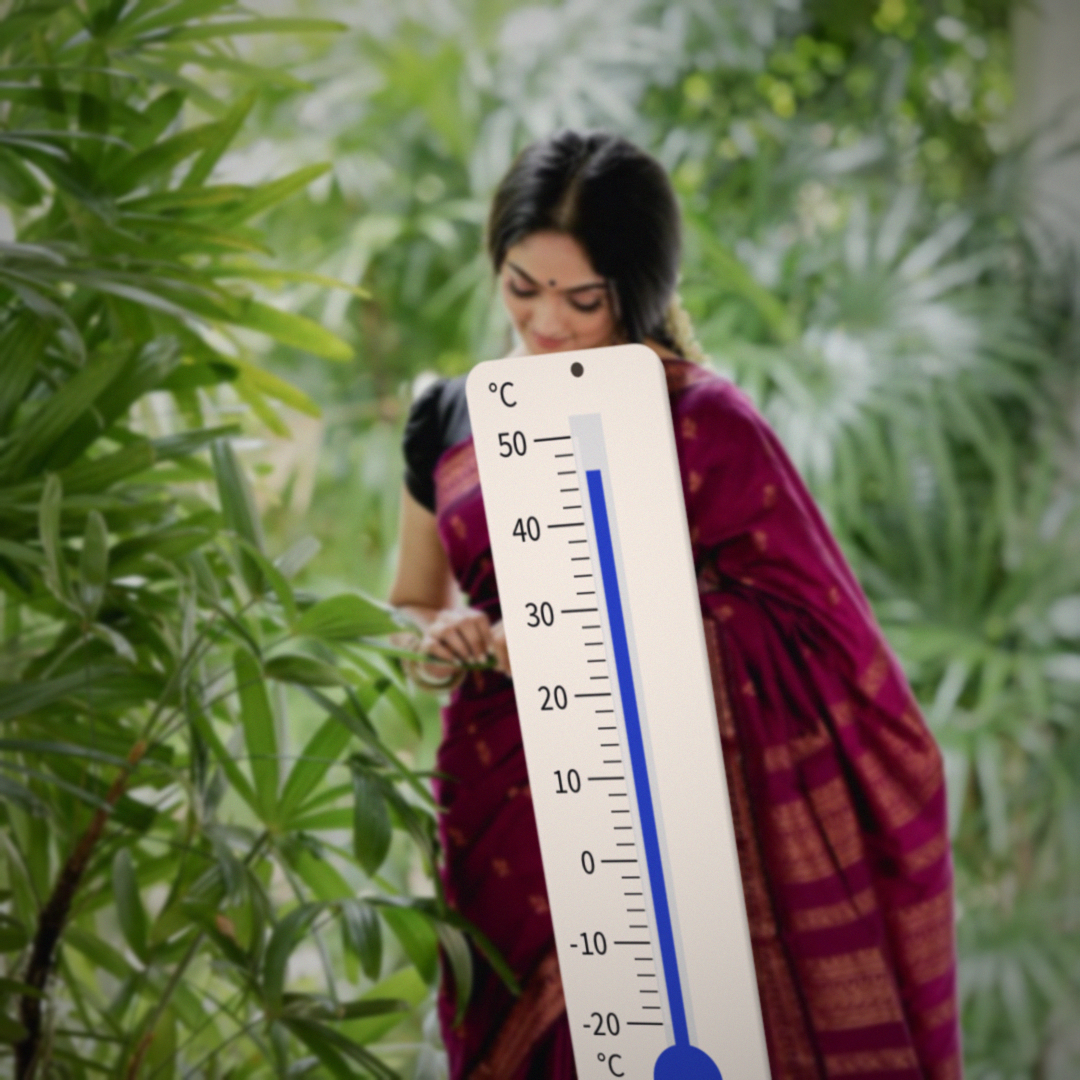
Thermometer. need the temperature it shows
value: 46 °C
